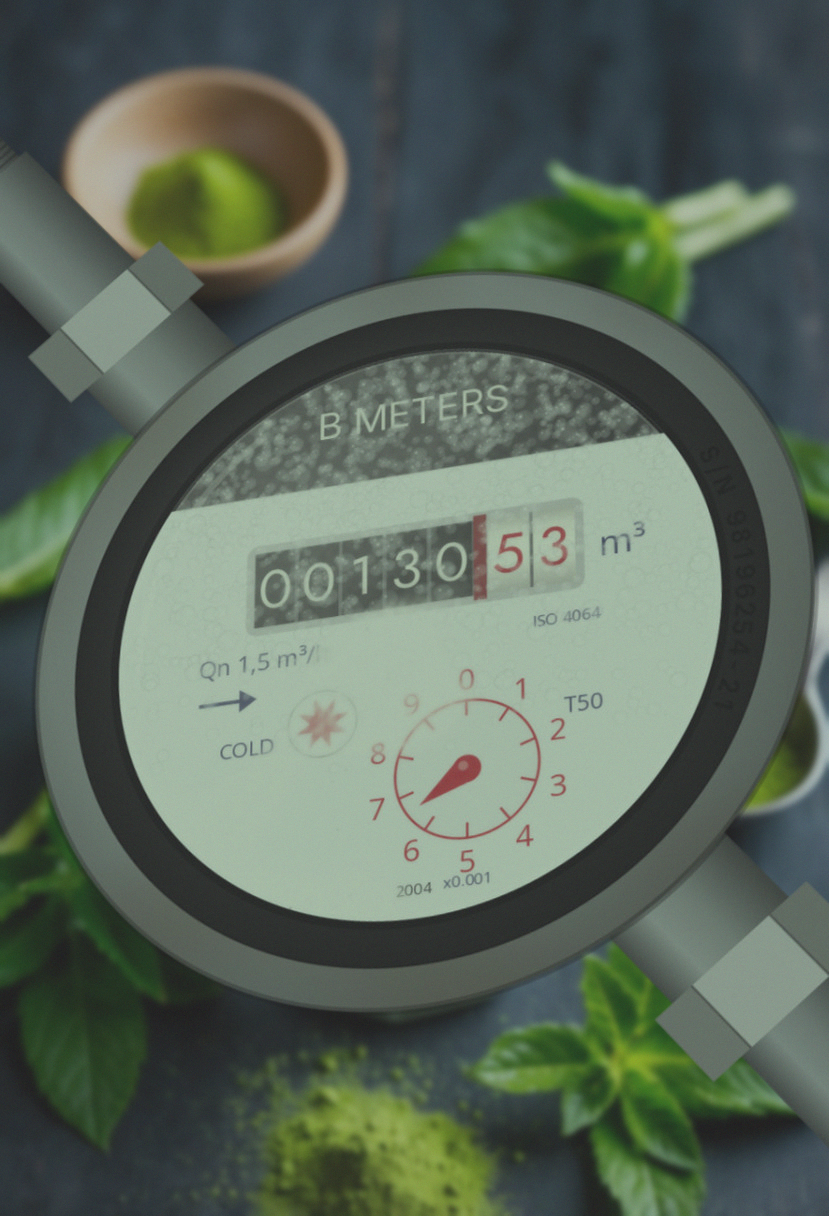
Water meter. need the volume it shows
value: 130.536 m³
